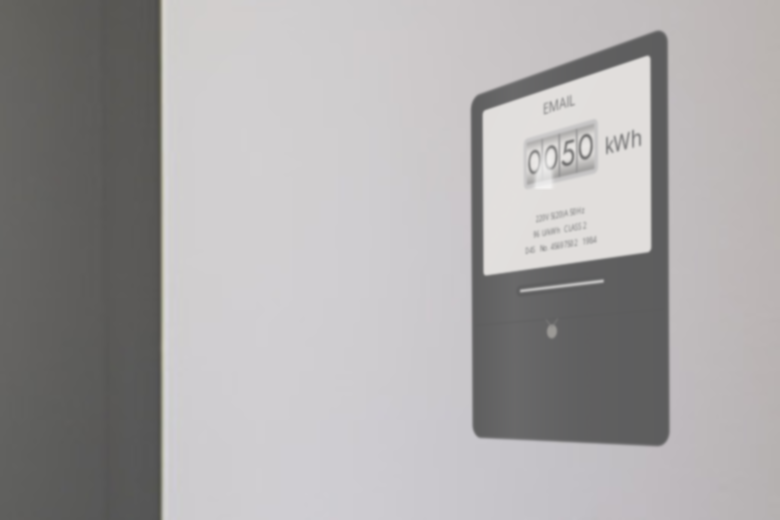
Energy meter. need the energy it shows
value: 50 kWh
